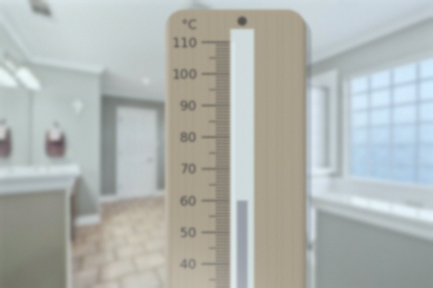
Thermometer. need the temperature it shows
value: 60 °C
